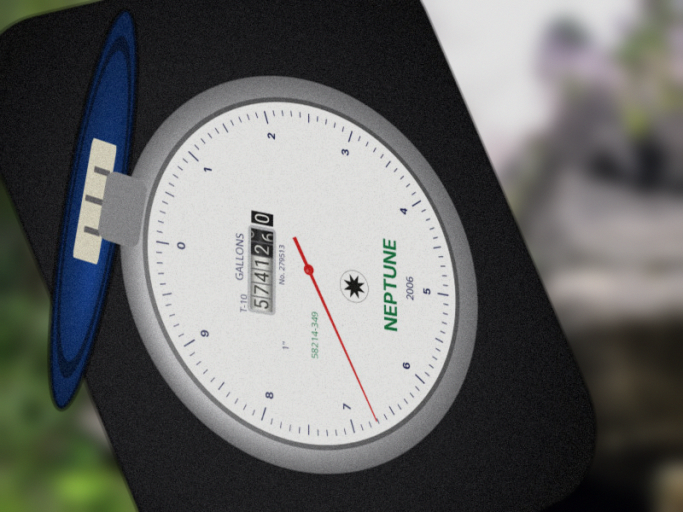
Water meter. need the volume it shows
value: 5741256.7 gal
